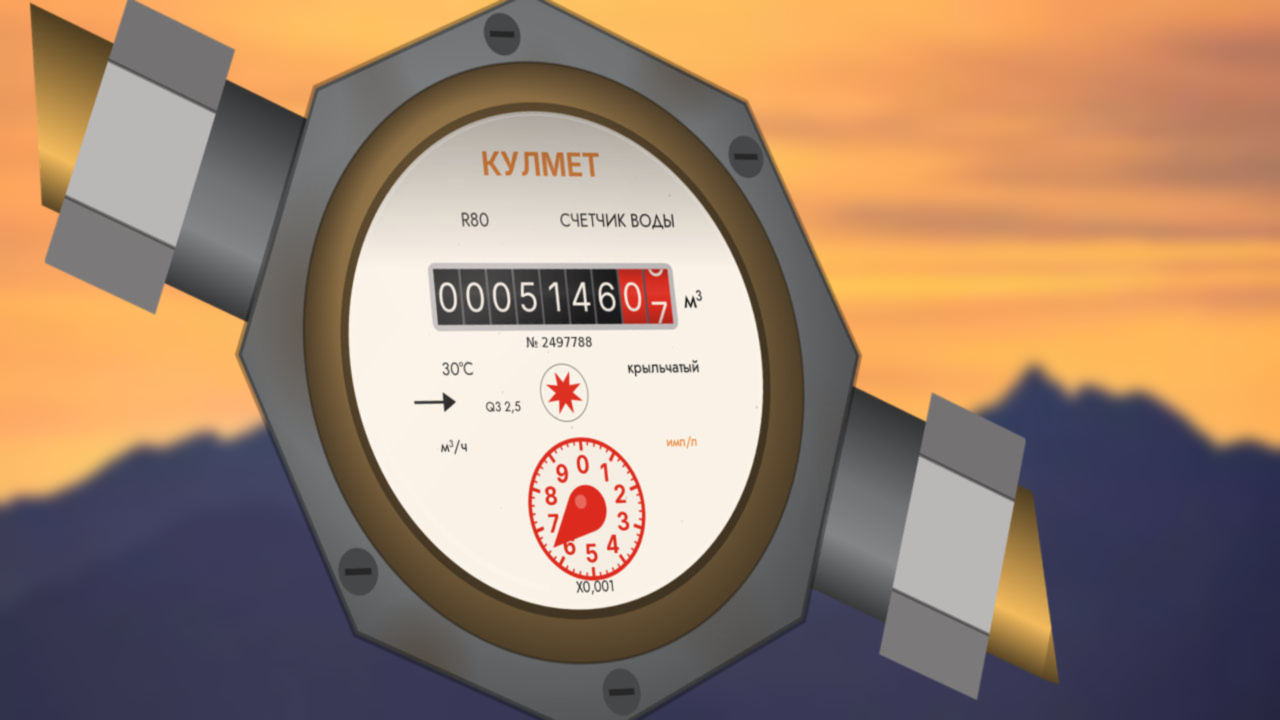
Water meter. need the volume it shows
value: 5146.066 m³
